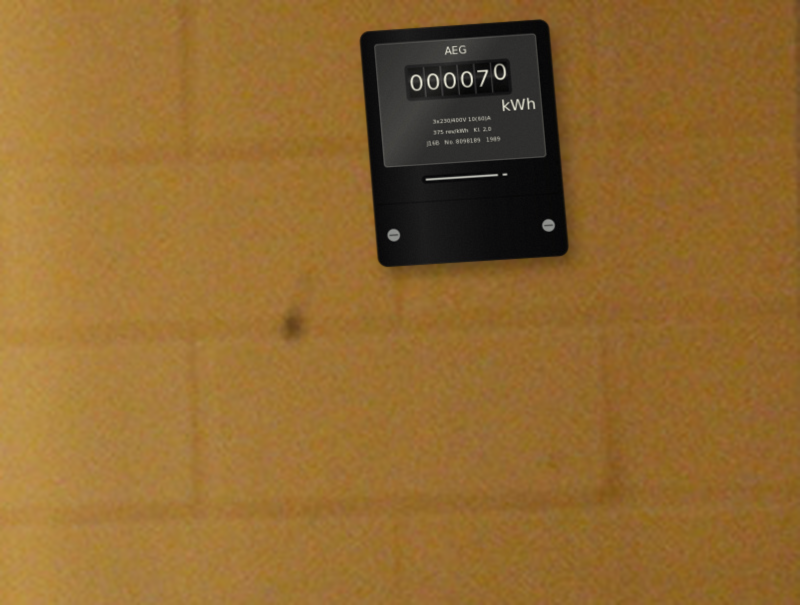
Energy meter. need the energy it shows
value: 70 kWh
